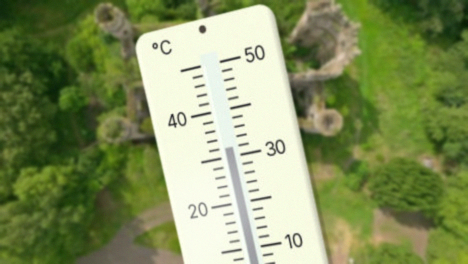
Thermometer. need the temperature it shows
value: 32 °C
